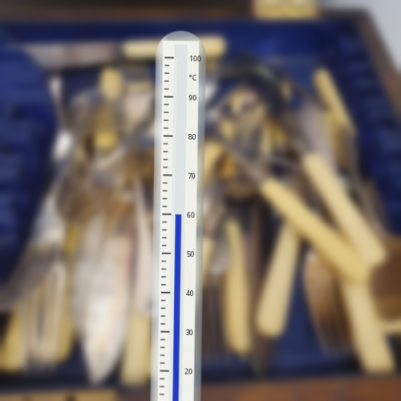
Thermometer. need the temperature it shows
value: 60 °C
